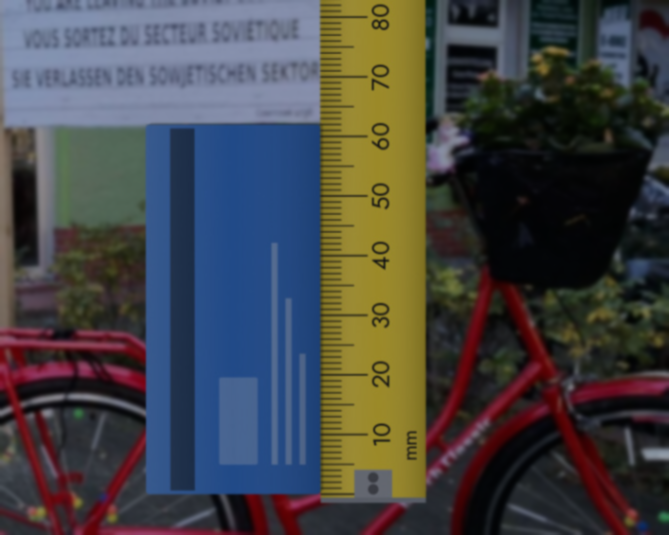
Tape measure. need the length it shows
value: 62 mm
